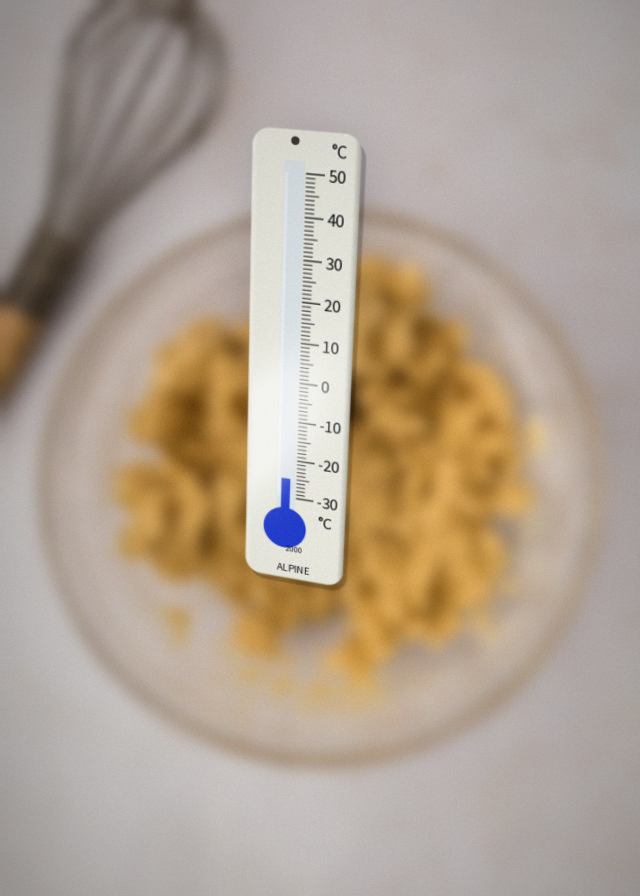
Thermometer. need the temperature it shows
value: -25 °C
